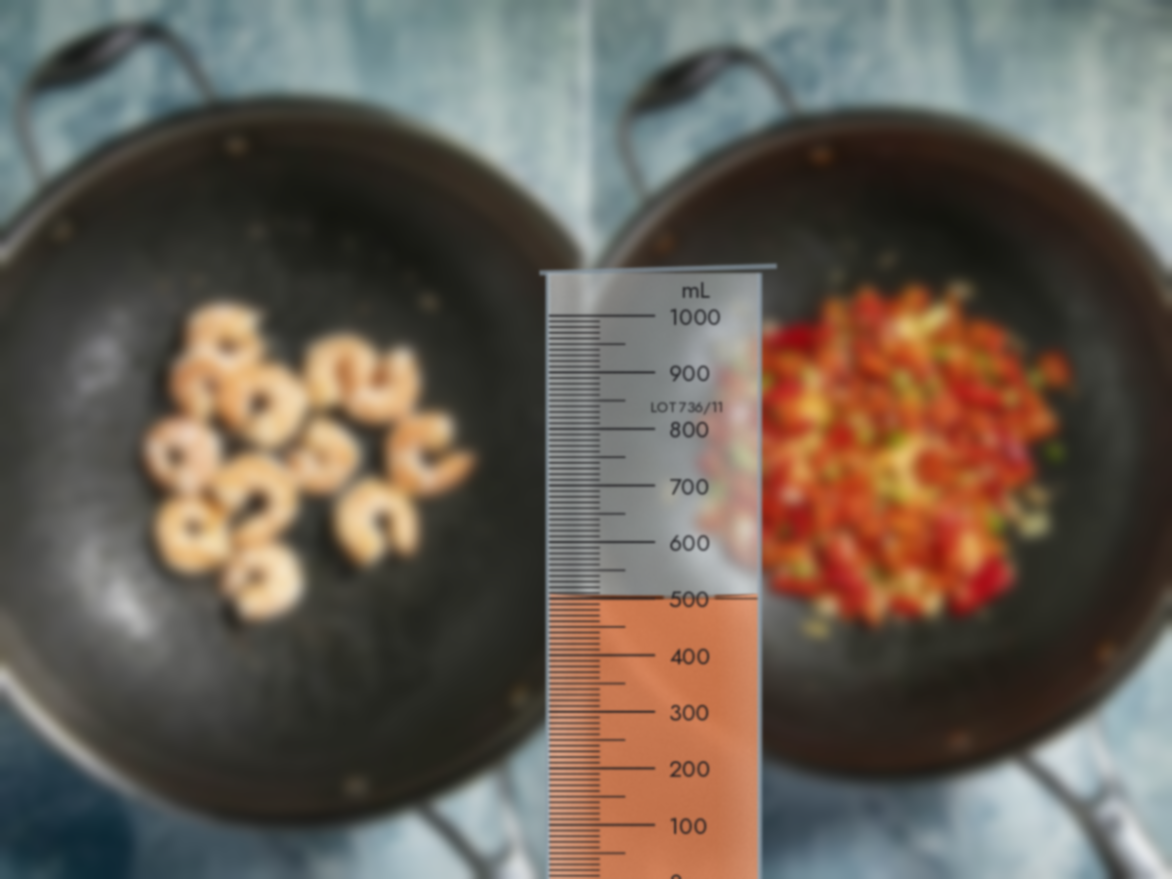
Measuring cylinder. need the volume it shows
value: 500 mL
